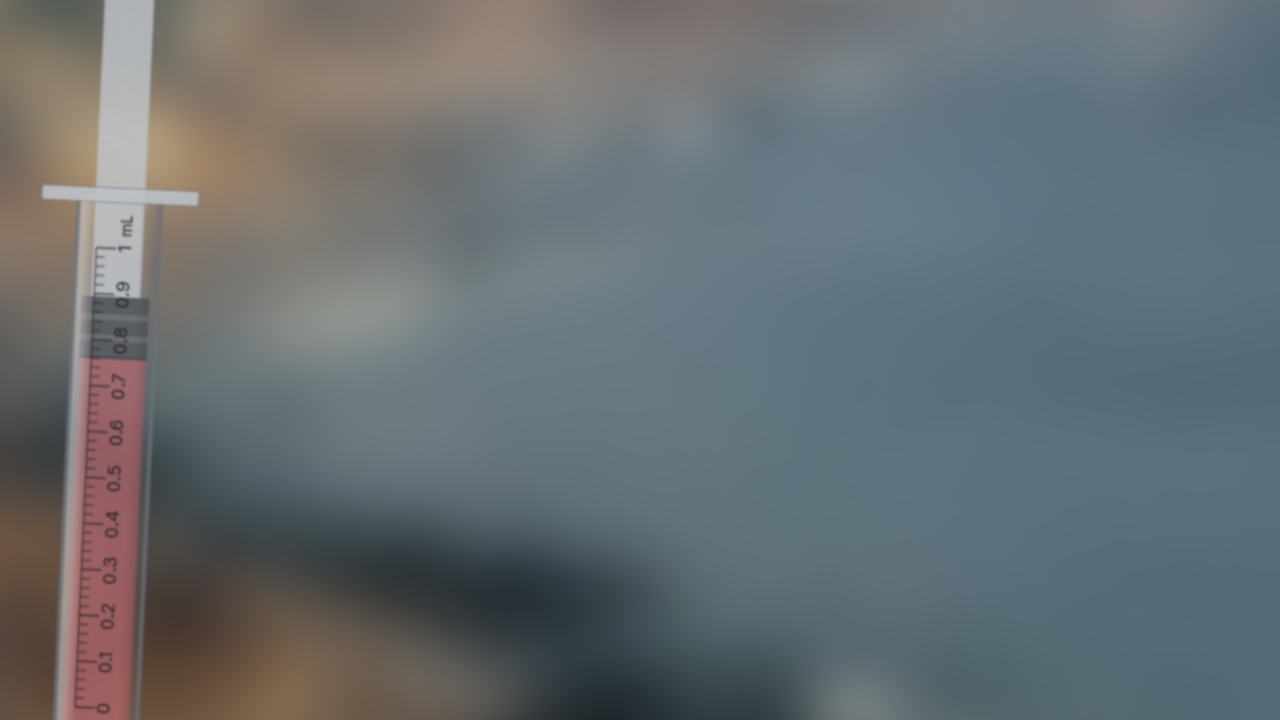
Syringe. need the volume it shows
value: 0.76 mL
